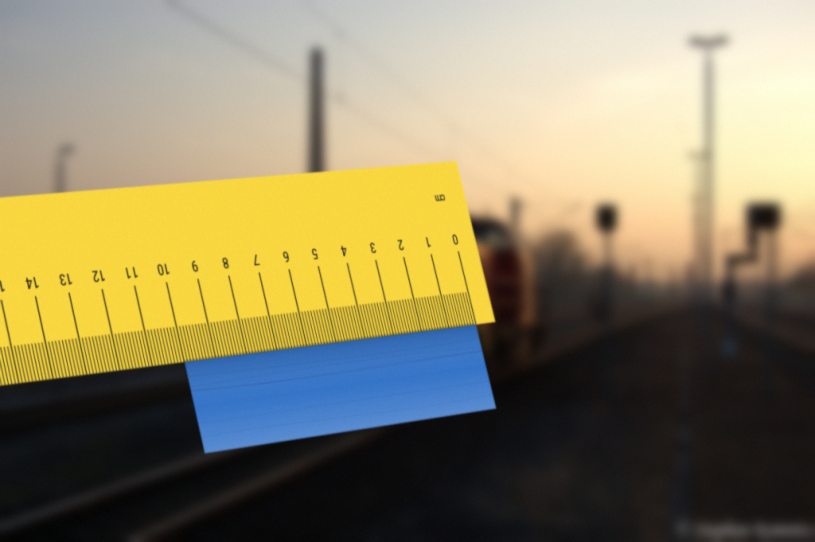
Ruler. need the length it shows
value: 10 cm
